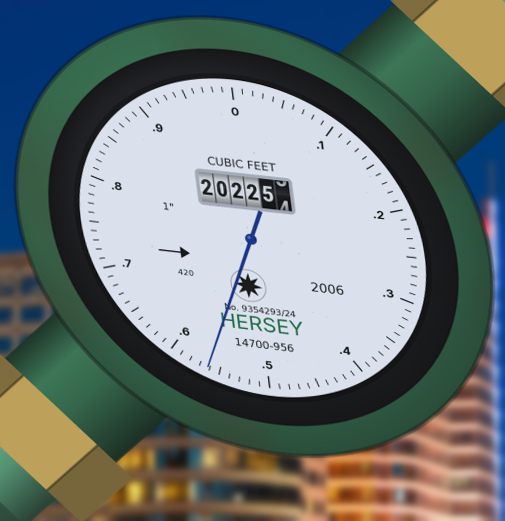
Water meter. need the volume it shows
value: 202253.56 ft³
